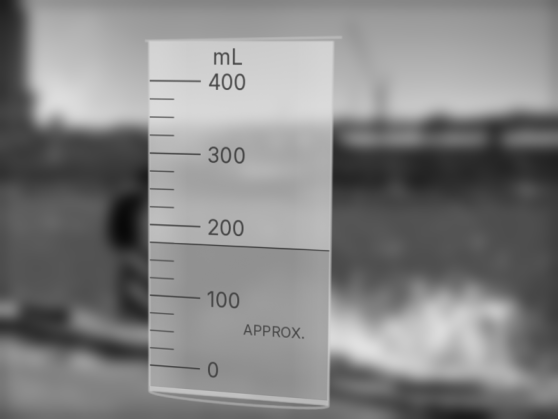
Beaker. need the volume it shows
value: 175 mL
